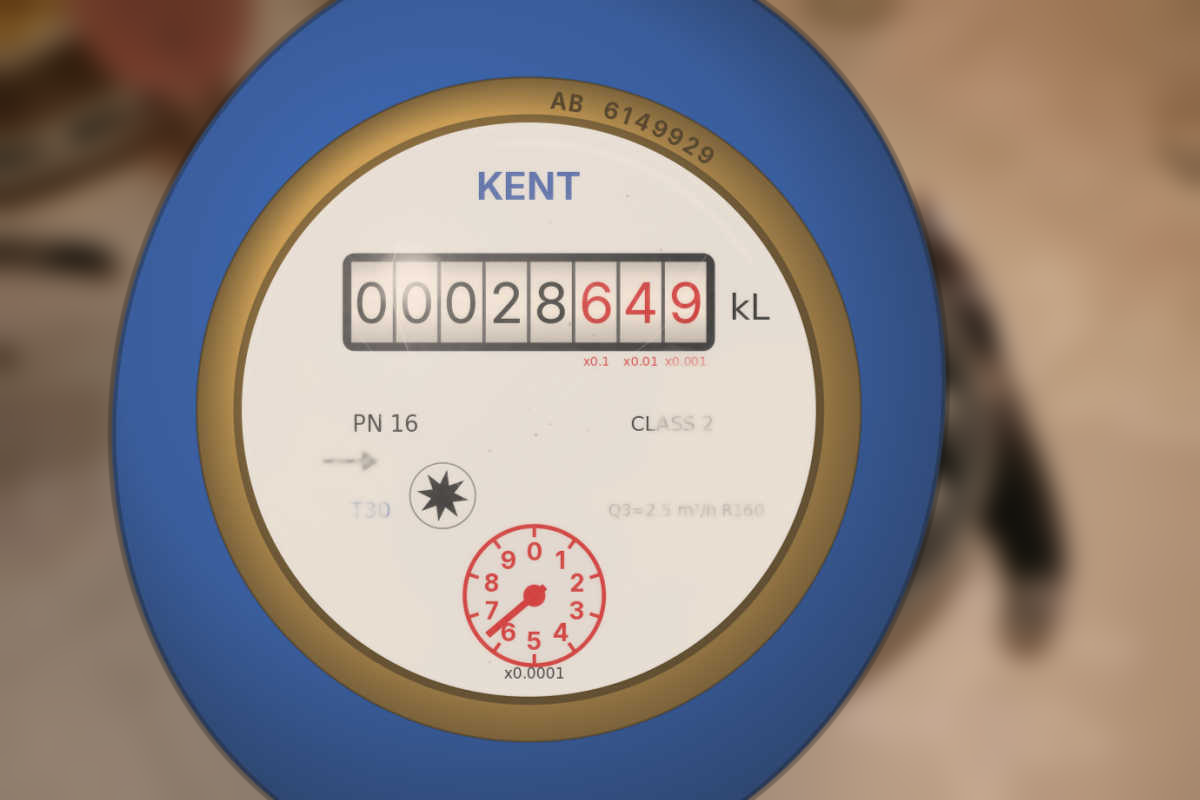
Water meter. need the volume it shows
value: 28.6496 kL
